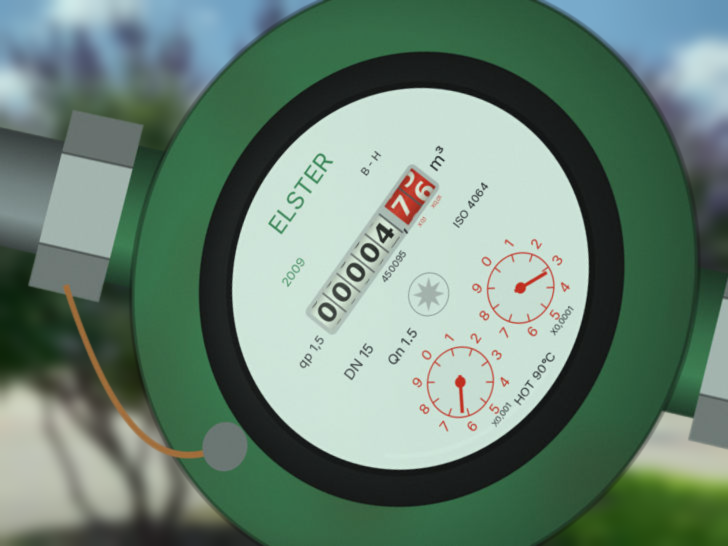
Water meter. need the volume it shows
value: 4.7563 m³
